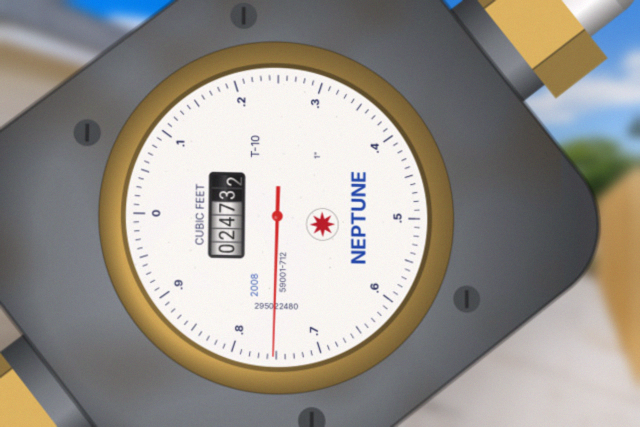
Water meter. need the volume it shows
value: 24731.75 ft³
